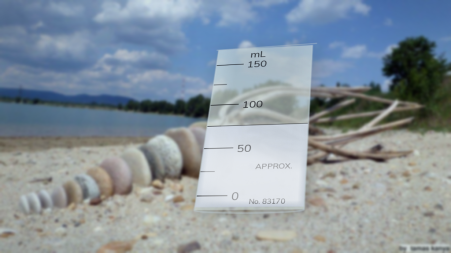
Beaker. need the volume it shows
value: 75 mL
